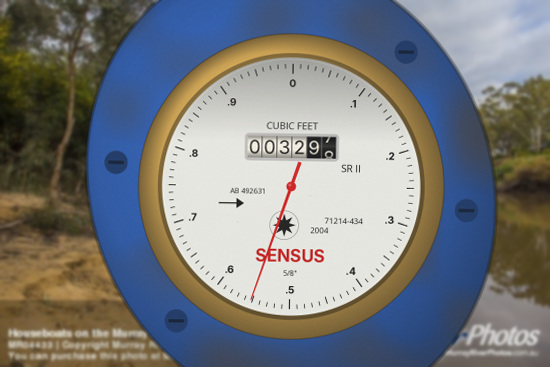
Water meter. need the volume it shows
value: 3297.55 ft³
